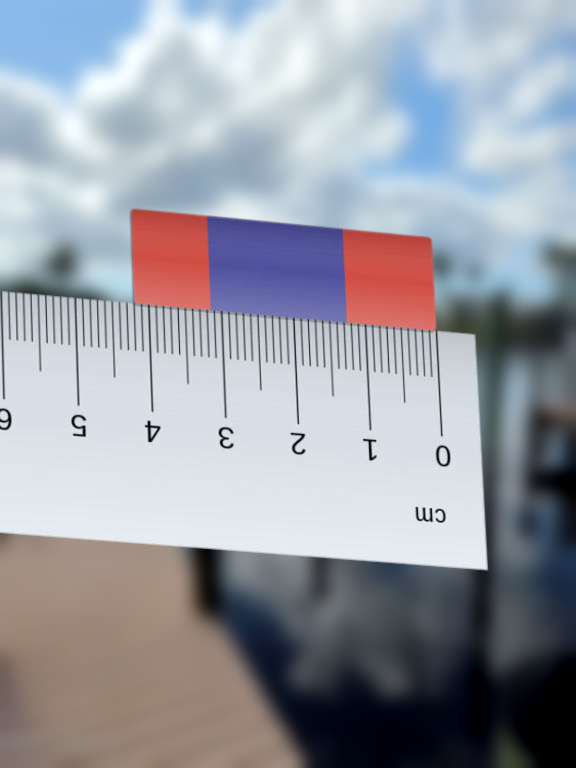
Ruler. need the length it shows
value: 4.2 cm
